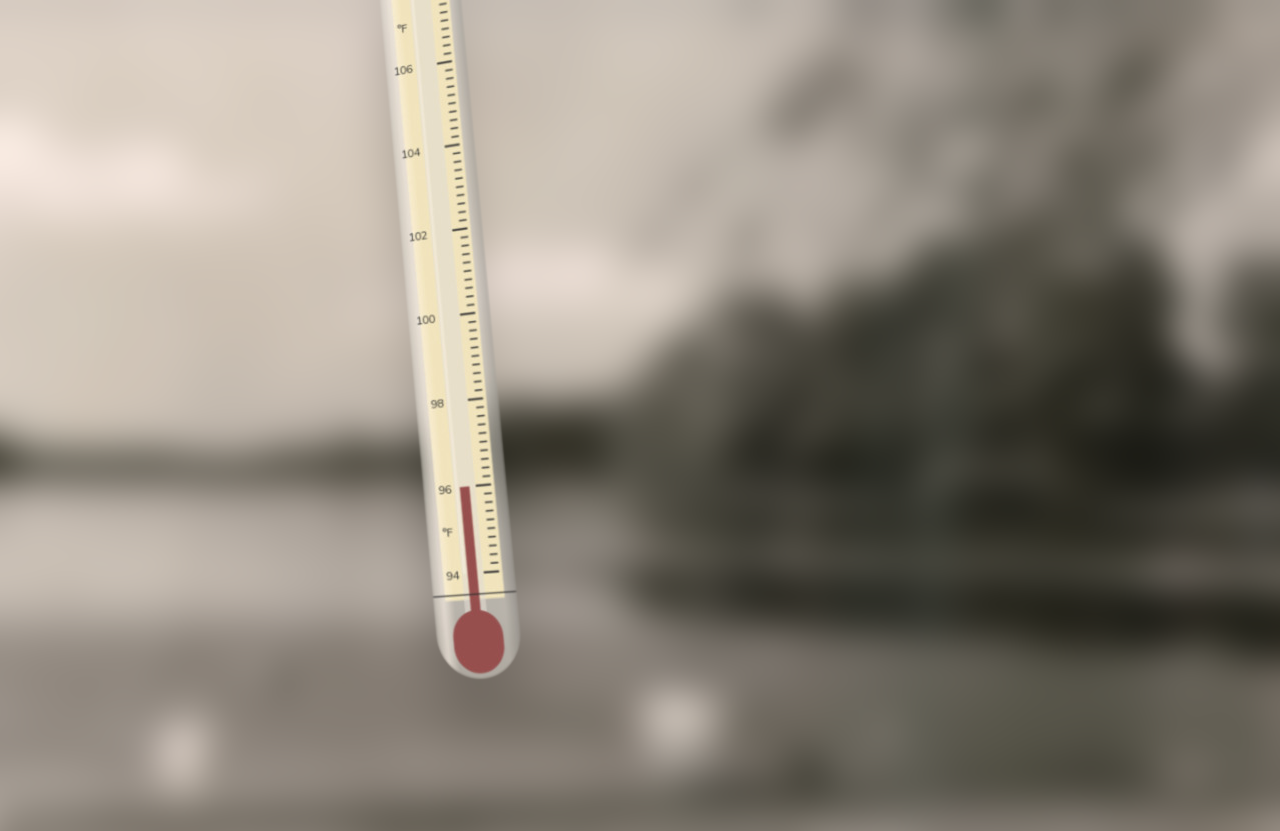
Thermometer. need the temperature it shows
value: 96 °F
